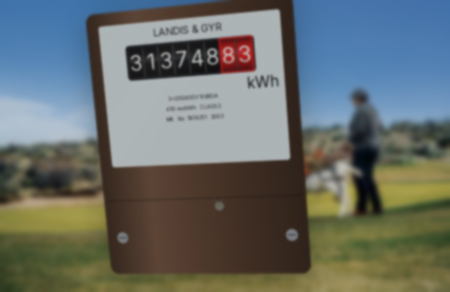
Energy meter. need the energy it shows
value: 313748.83 kWh
